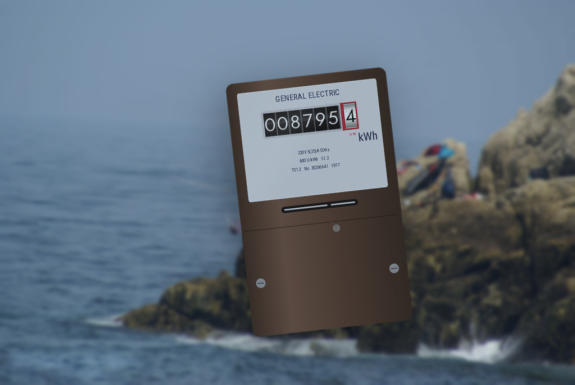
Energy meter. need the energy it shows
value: 8795.4 kWh
